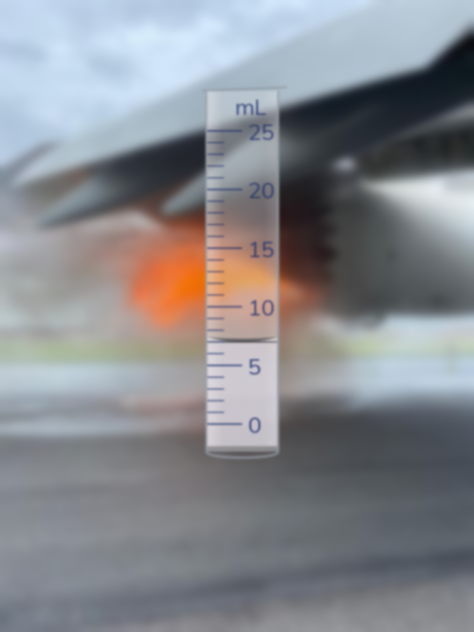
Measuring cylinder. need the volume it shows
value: 7 mL
